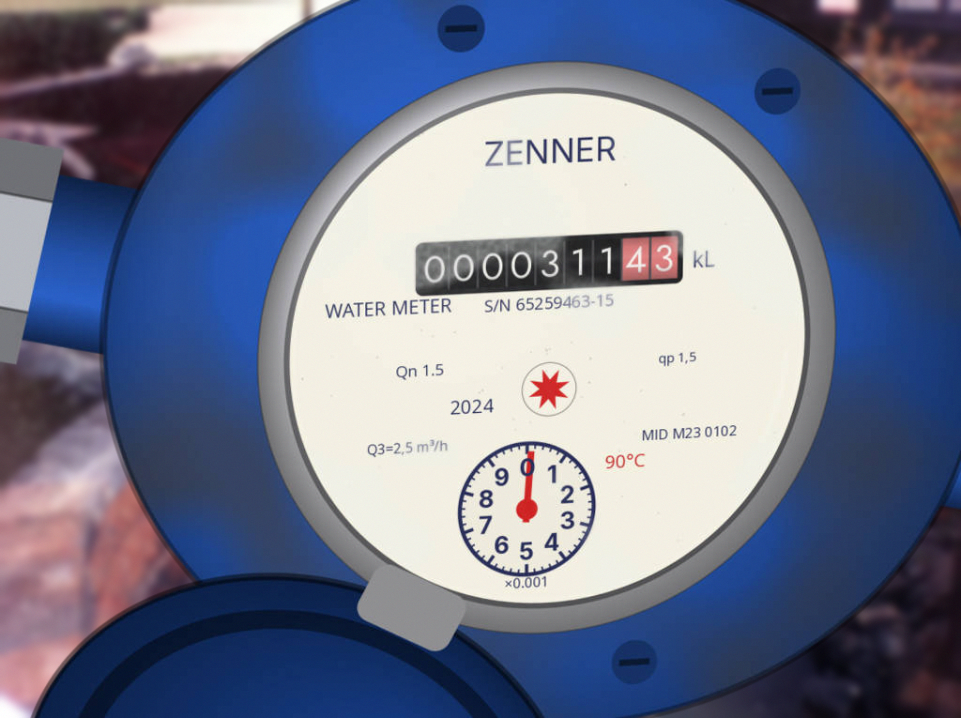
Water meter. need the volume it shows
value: 311.430 kL
